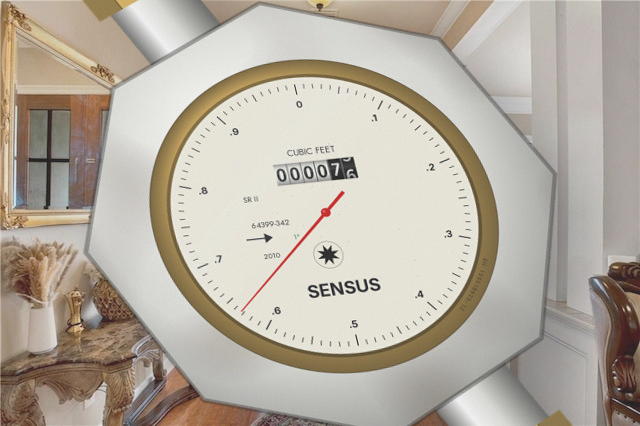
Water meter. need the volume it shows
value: 75.63 ft³
